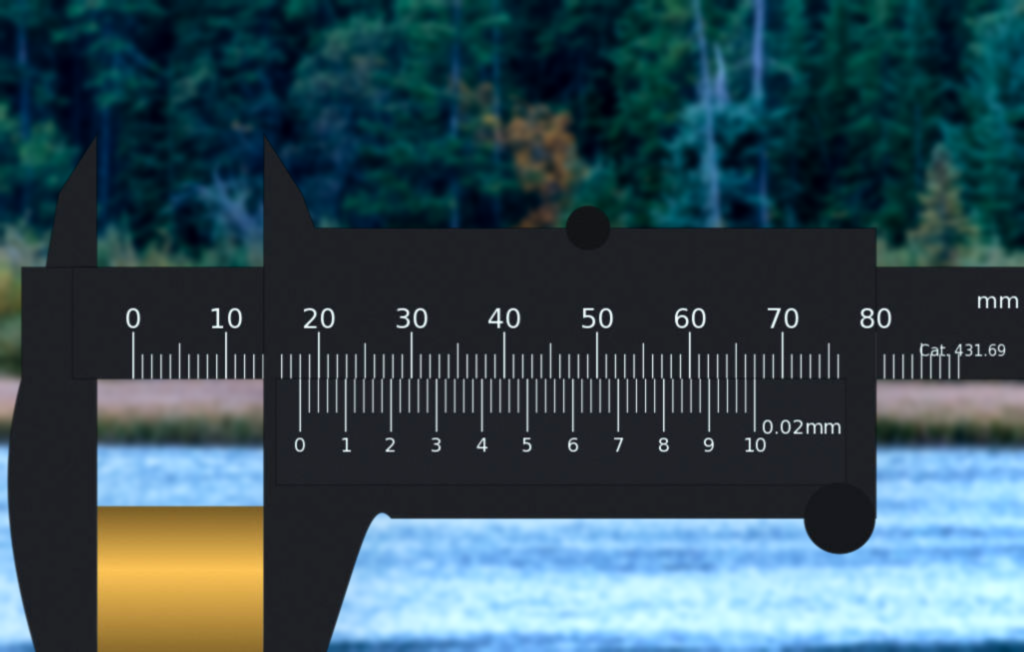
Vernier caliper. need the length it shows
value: 18.0 mm
